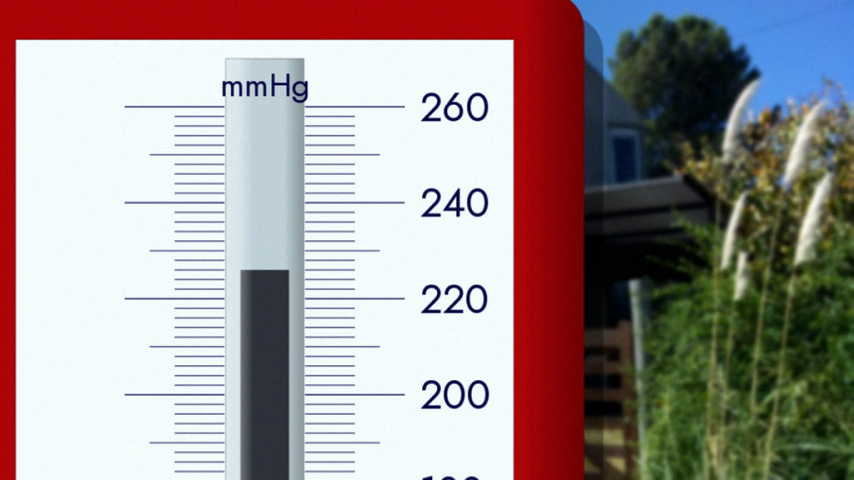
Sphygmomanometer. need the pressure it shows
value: 226 mmHg
